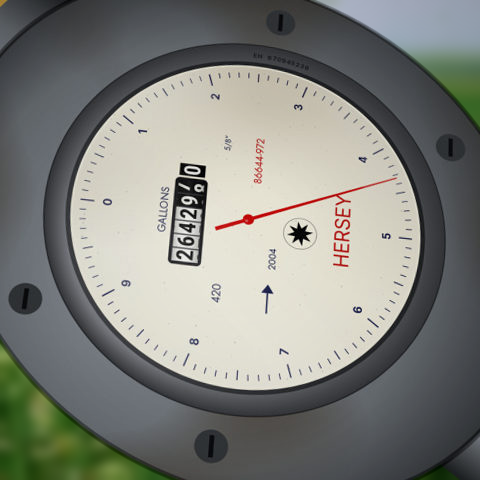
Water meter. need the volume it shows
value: 2642974.3 gal
